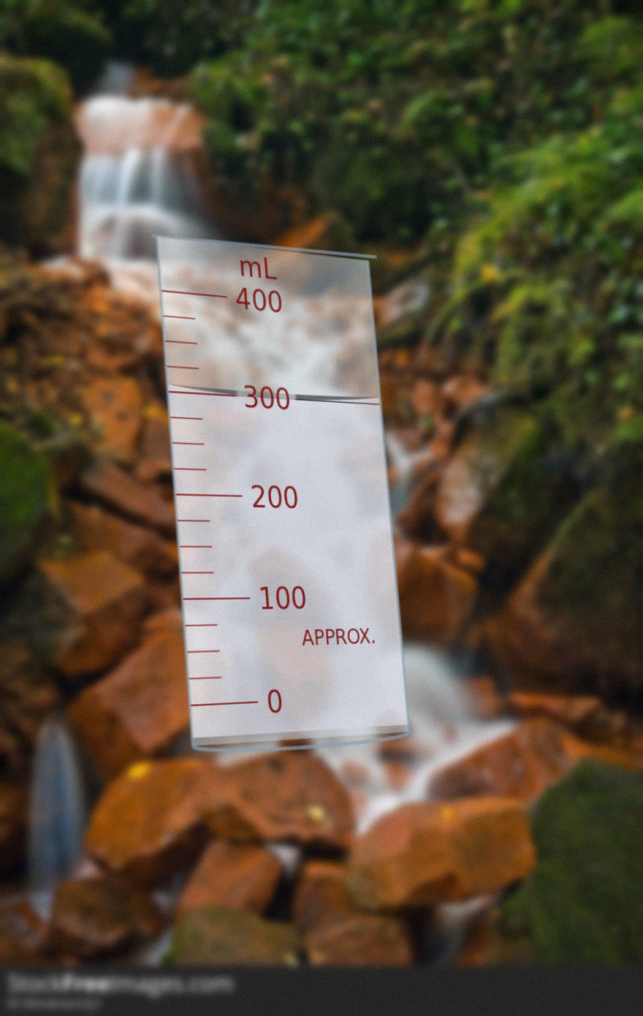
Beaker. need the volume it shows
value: 300 mL
